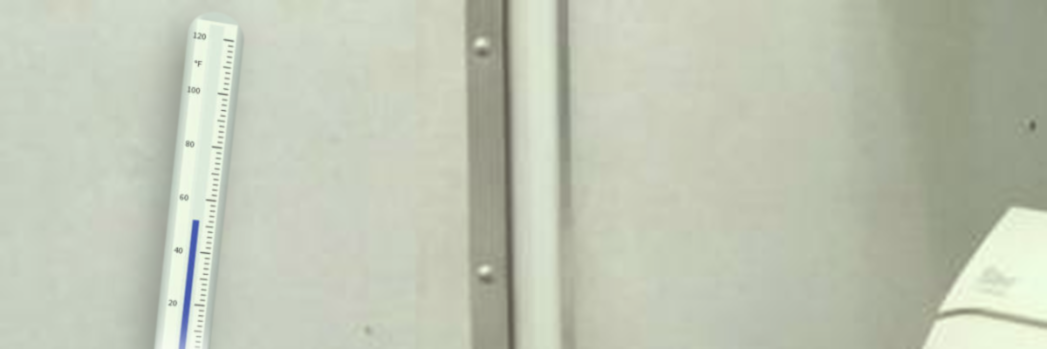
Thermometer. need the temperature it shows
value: 52 °F
